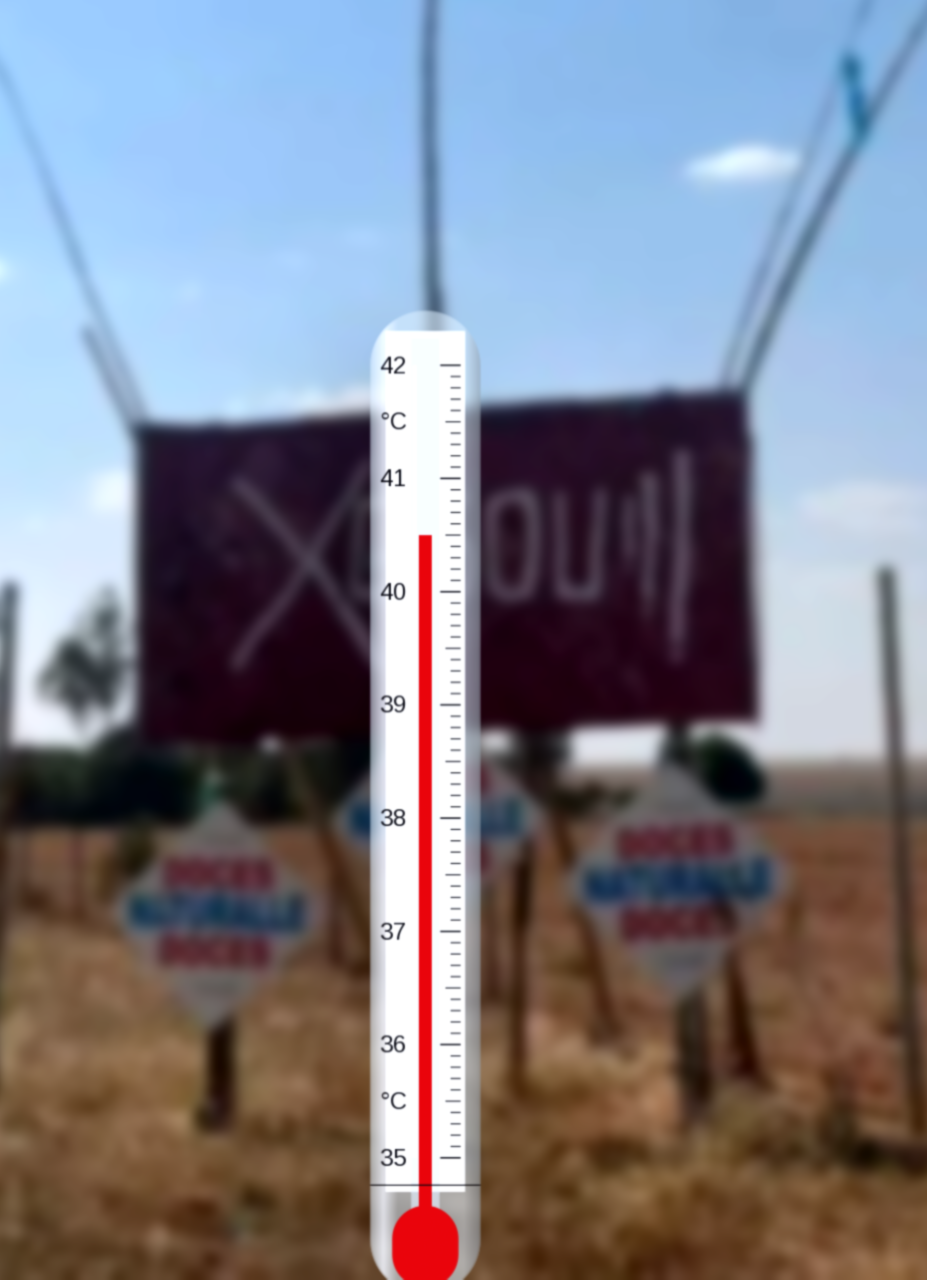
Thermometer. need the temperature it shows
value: 40.5 °C
